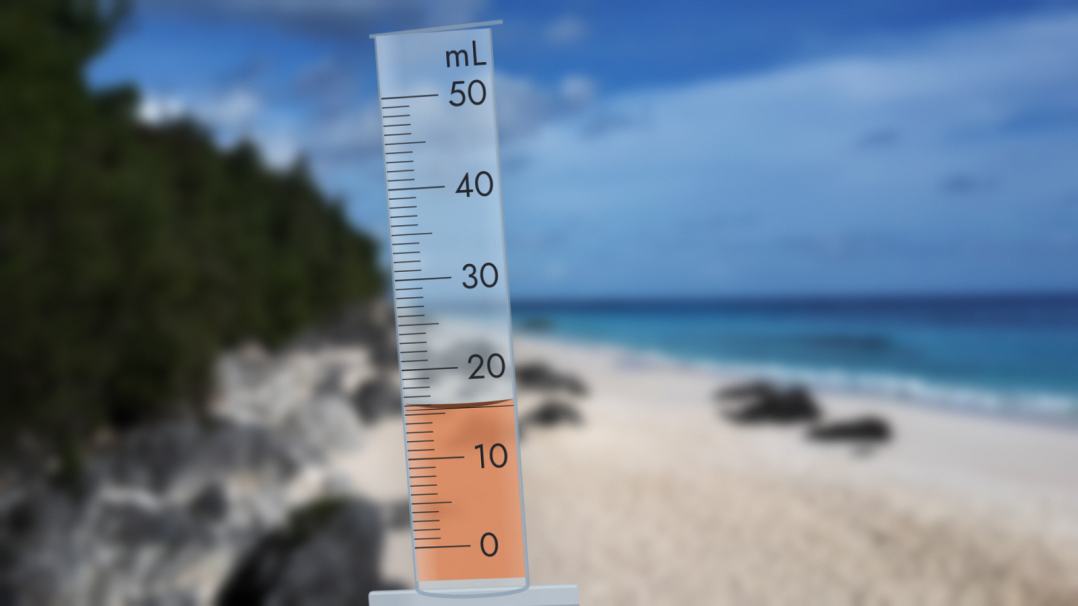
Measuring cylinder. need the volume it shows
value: 15.5 mL
